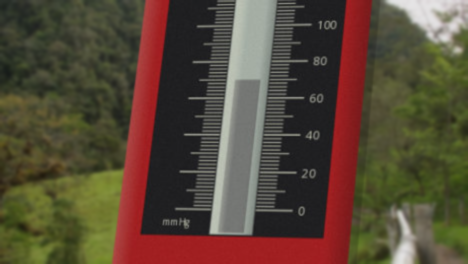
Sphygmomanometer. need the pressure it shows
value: 70 mmHg
